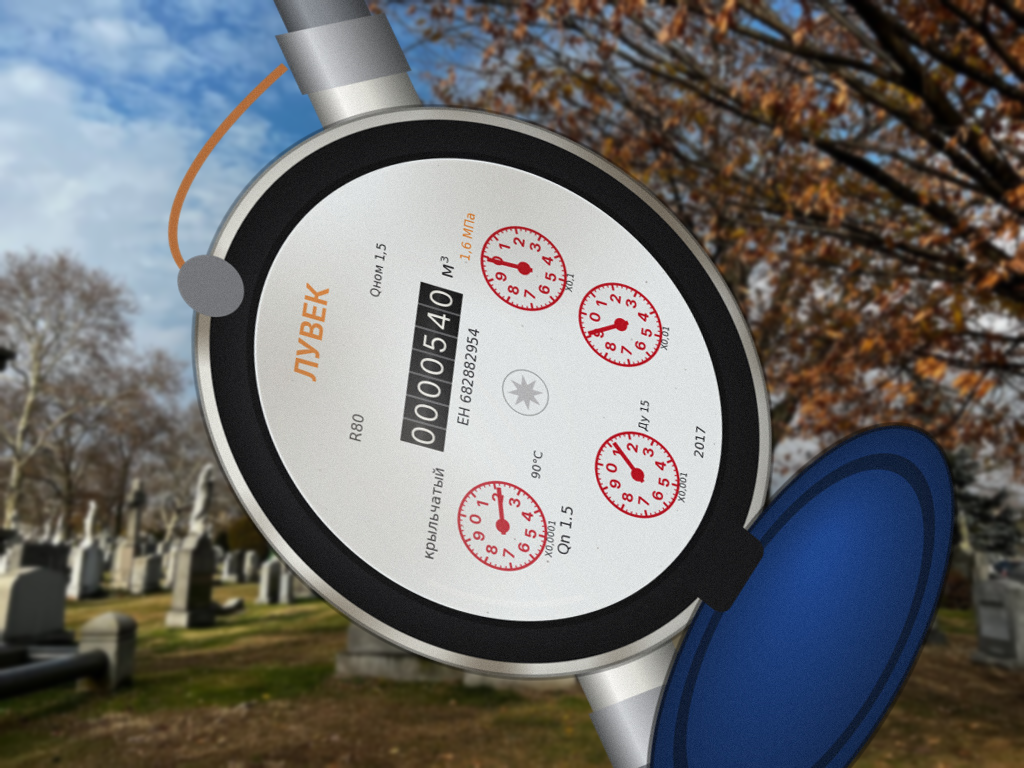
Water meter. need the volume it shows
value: 539.9912 m³
